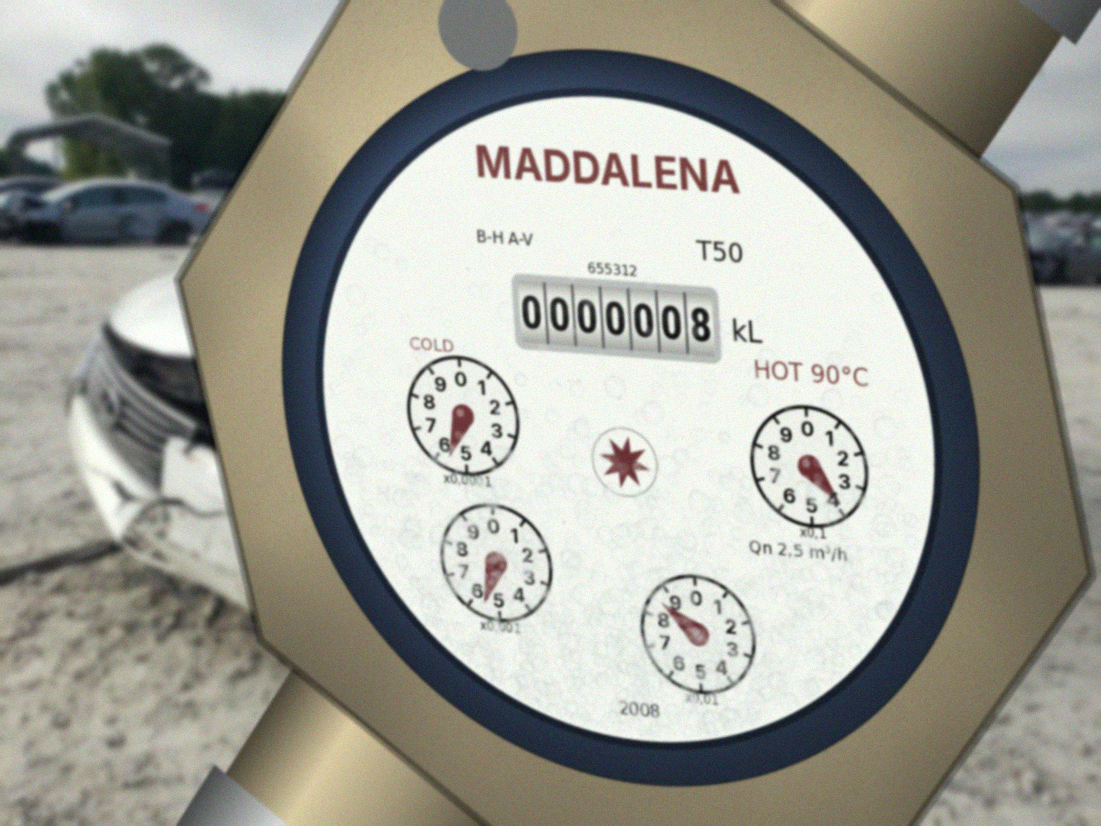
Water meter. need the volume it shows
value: 8.3855 kL
